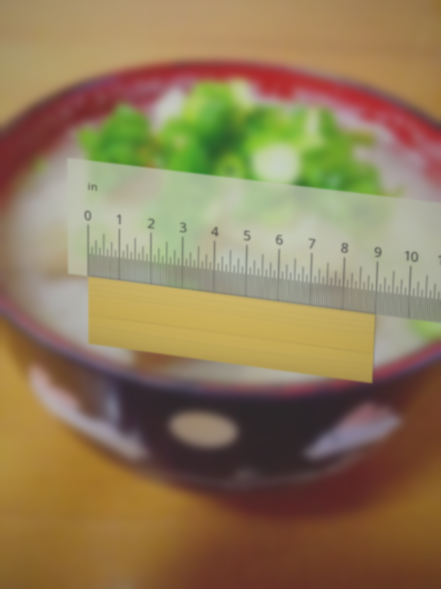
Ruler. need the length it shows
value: 9 in
